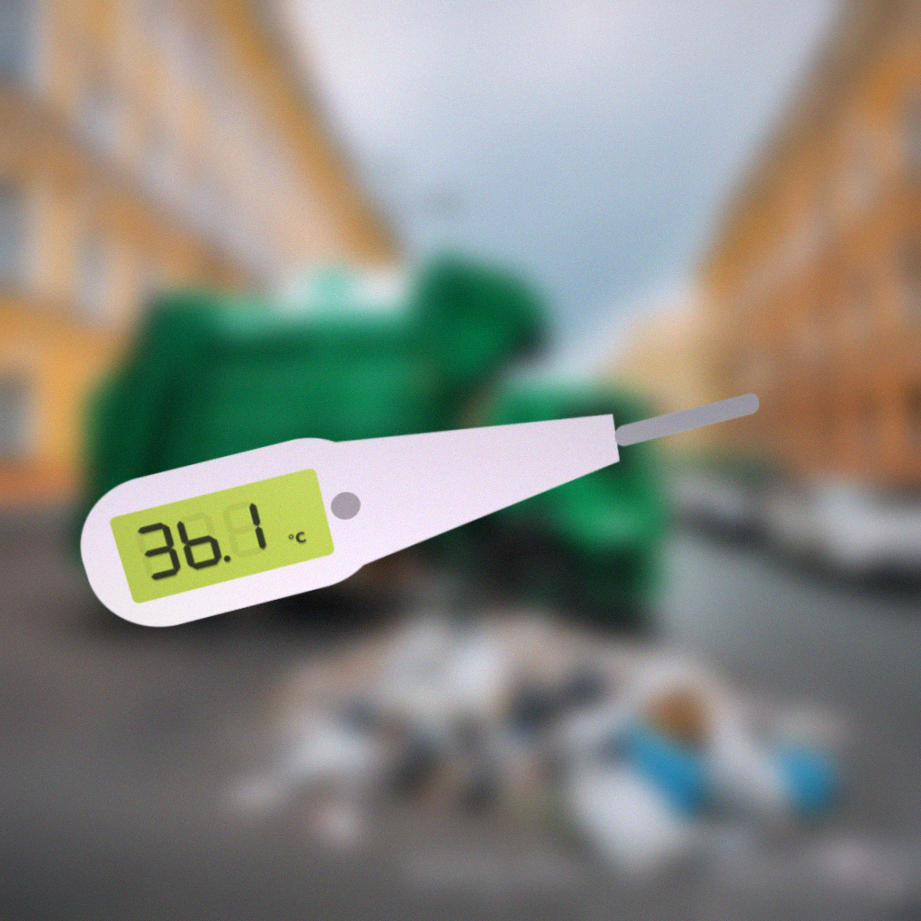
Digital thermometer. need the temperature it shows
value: 36.1 °C
